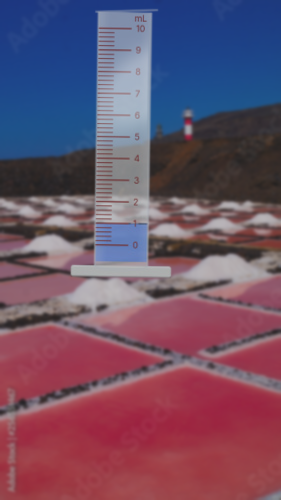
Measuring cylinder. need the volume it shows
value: 1 mL
